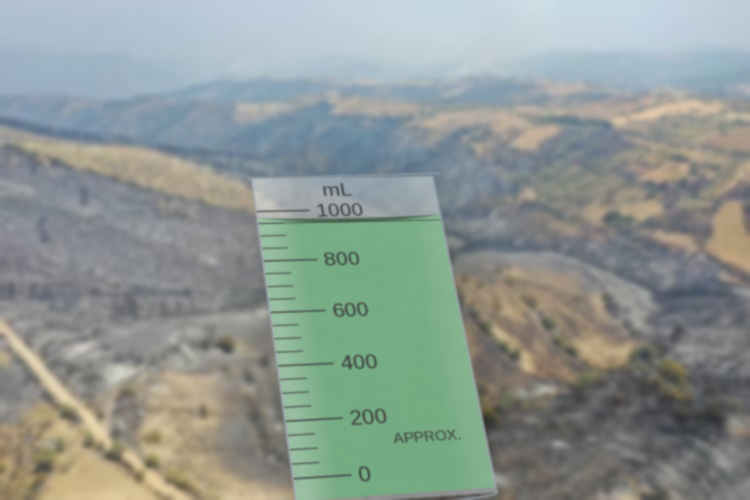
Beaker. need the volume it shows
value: 950 mL
